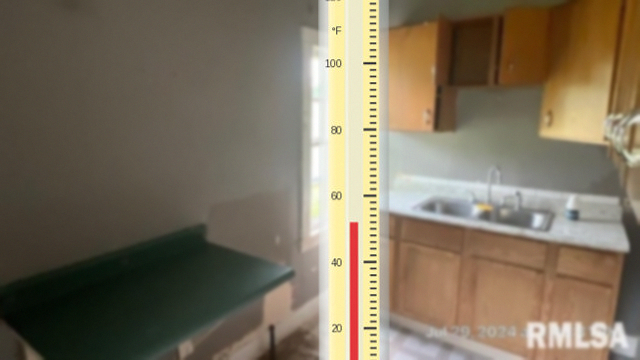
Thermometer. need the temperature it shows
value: 52 °F
